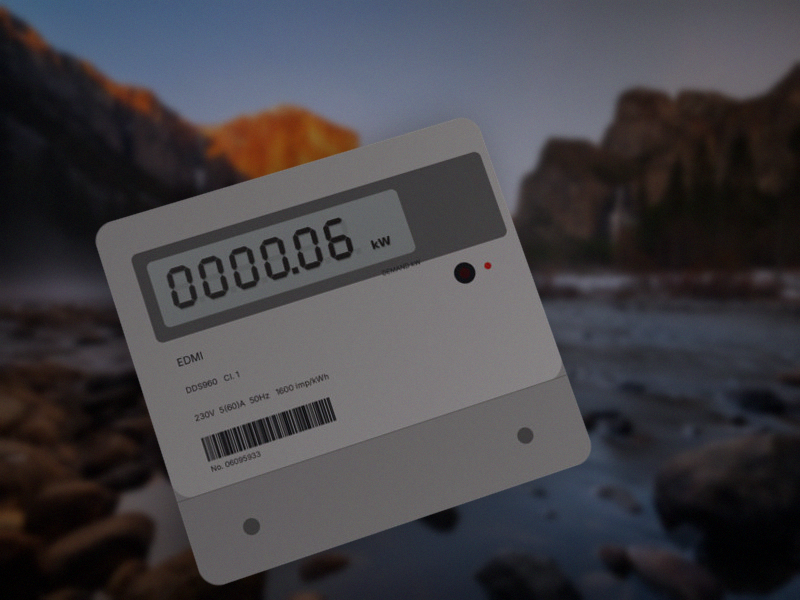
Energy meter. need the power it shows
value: 0.06 kW
